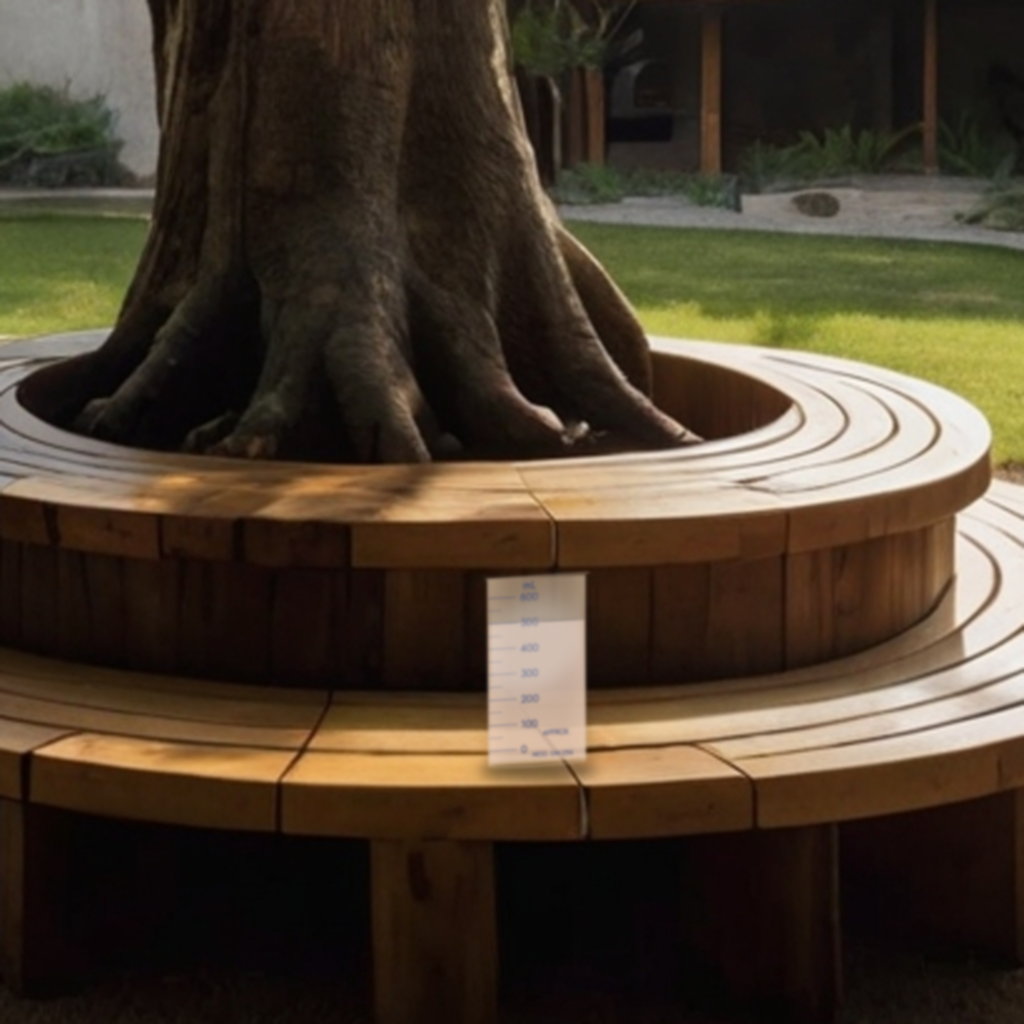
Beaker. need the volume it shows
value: 500 mL
